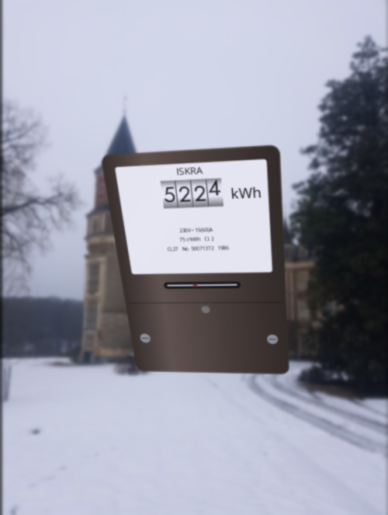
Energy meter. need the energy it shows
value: 5224 kWh
